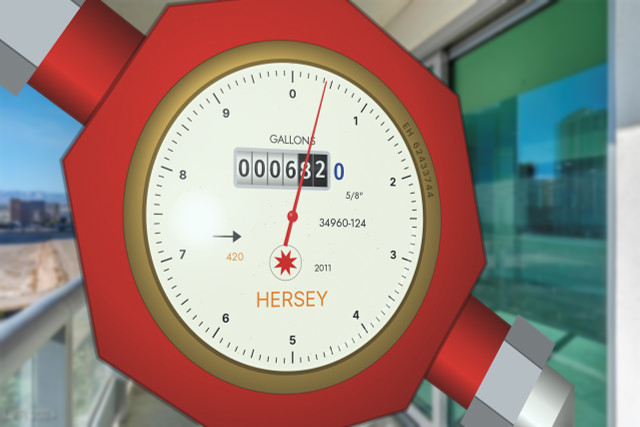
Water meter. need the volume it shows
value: 6820.4 gal
